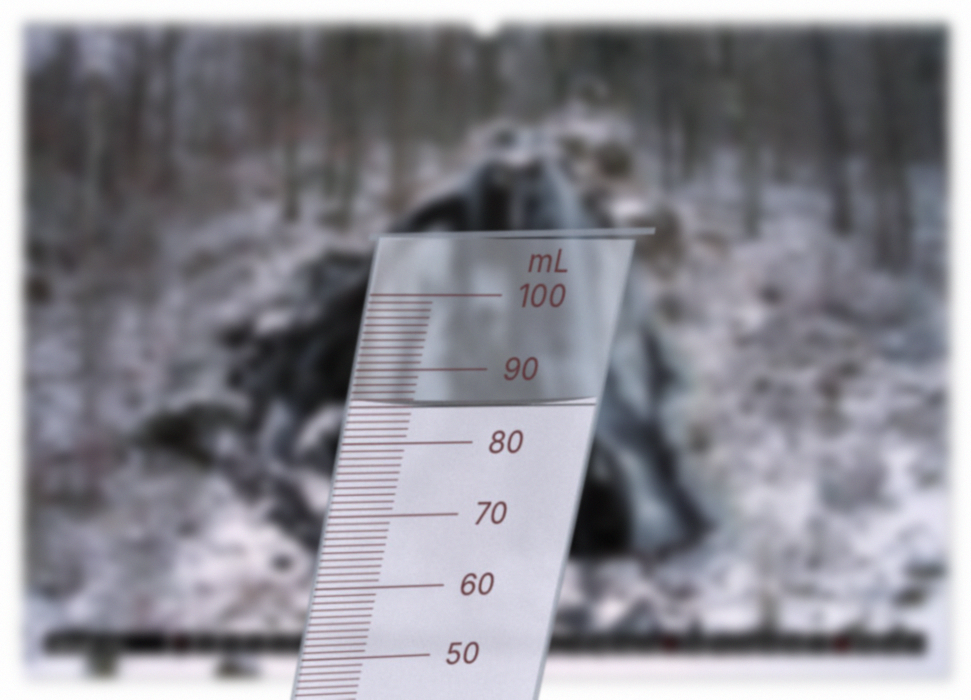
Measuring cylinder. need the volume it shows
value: 85 mL
